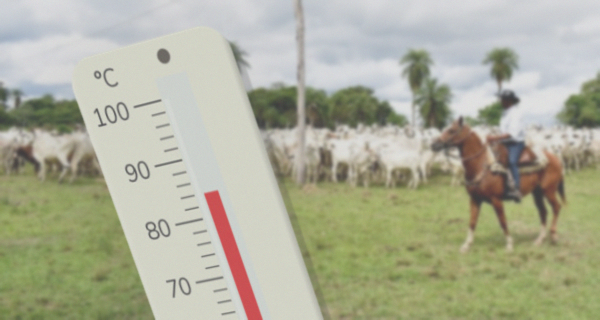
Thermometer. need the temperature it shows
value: 84 °C
